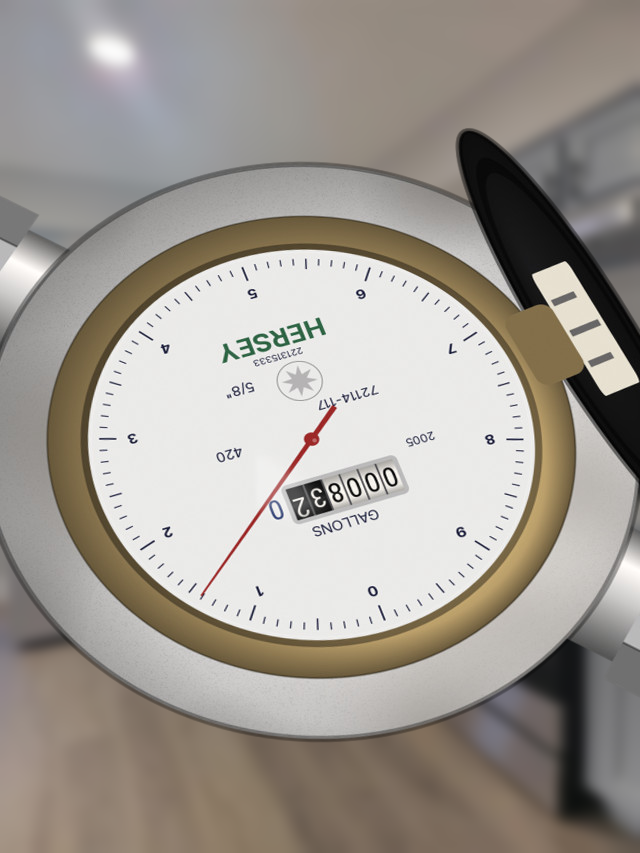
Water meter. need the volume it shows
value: 8321.4 gal
